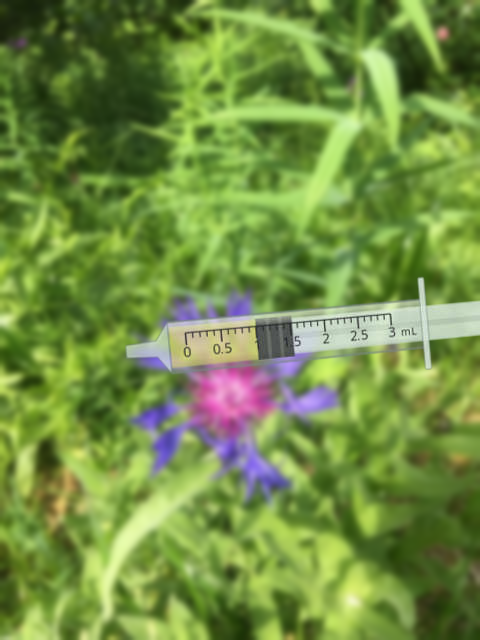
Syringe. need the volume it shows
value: 1 mL
